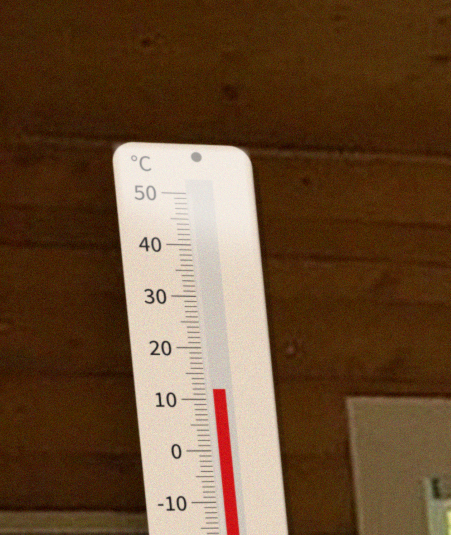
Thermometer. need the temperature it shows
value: 12 °C
